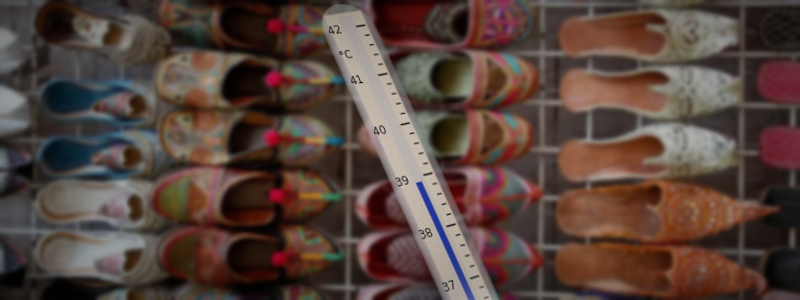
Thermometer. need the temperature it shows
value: 38.9 °C
